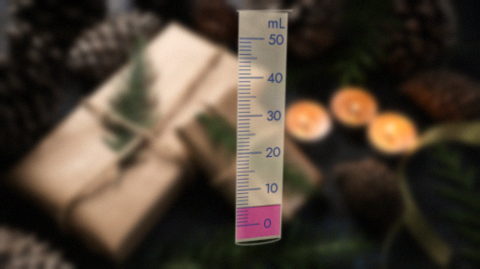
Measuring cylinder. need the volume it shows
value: 5 mL
